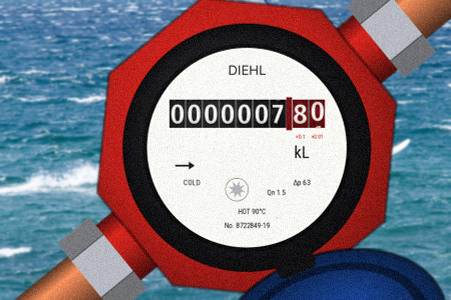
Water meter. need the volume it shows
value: 7.80 kL
